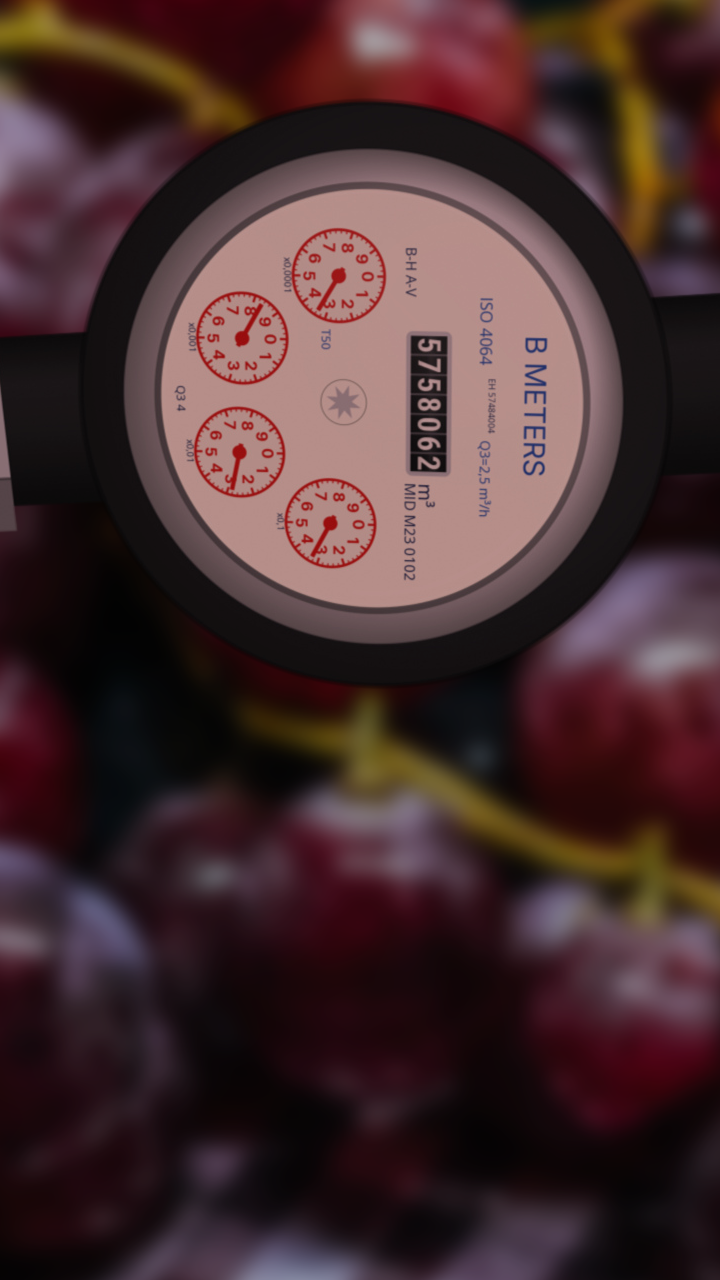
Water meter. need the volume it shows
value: 5758062.3283 m³
